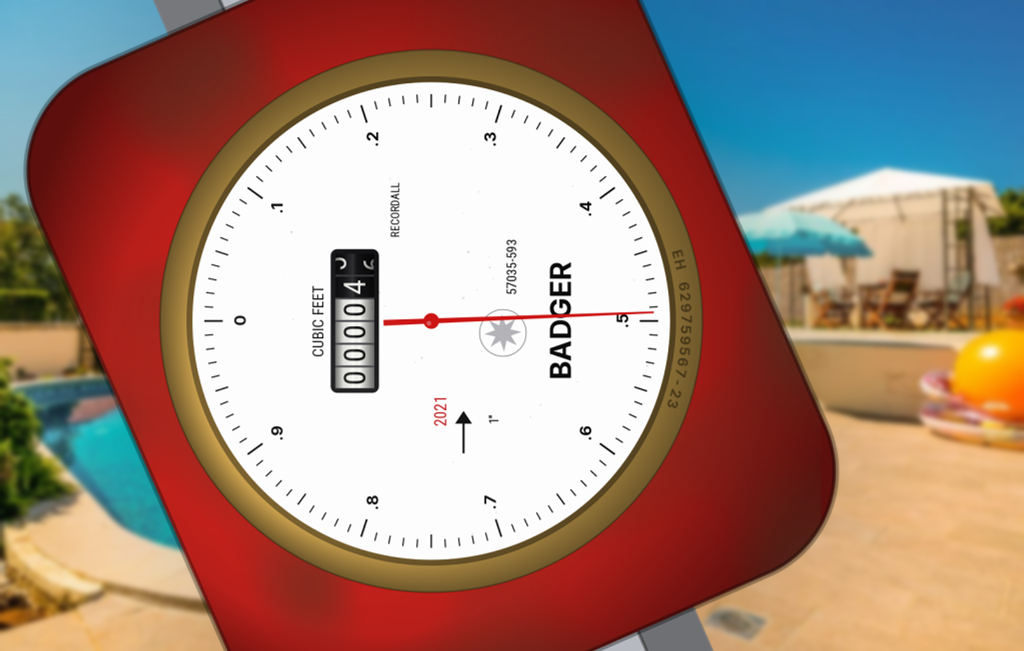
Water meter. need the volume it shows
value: 45.49 ft³
